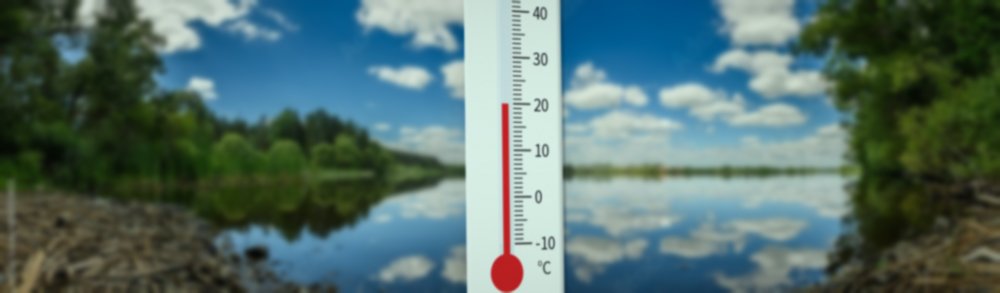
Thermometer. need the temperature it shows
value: 20 °C
